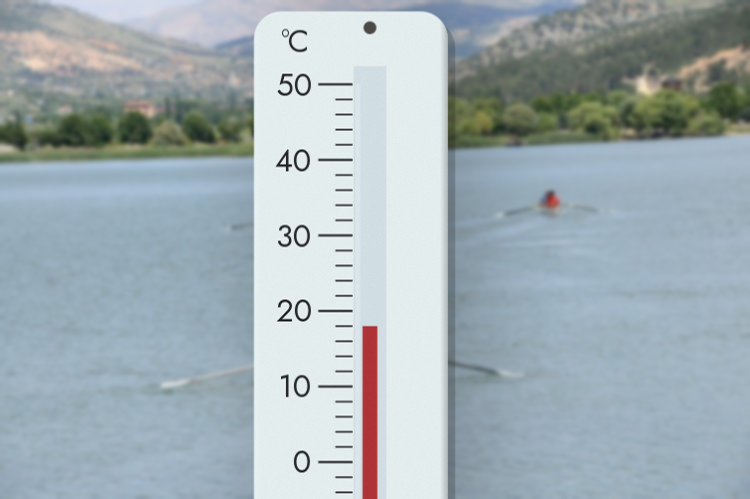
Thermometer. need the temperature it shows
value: 18 °C
